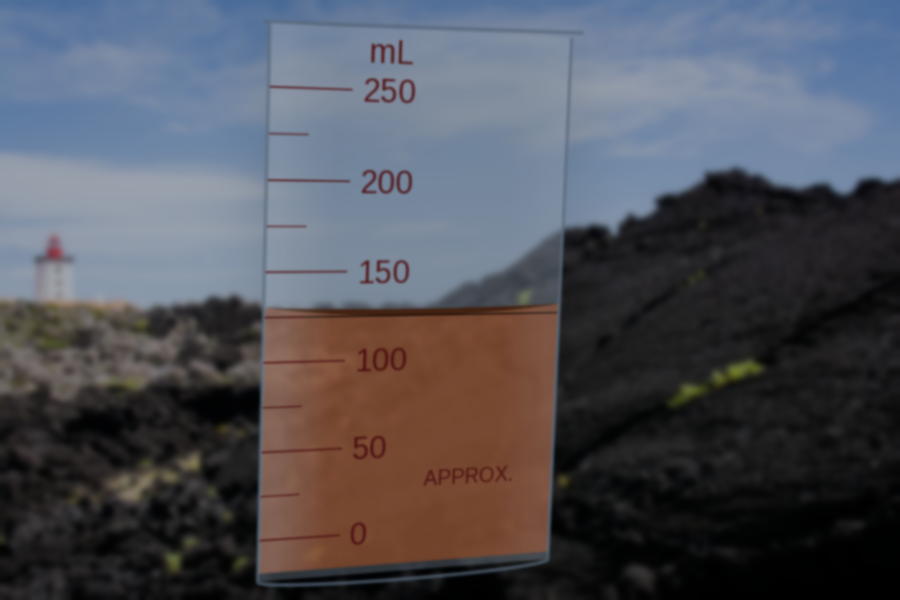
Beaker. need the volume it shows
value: 125 mL
